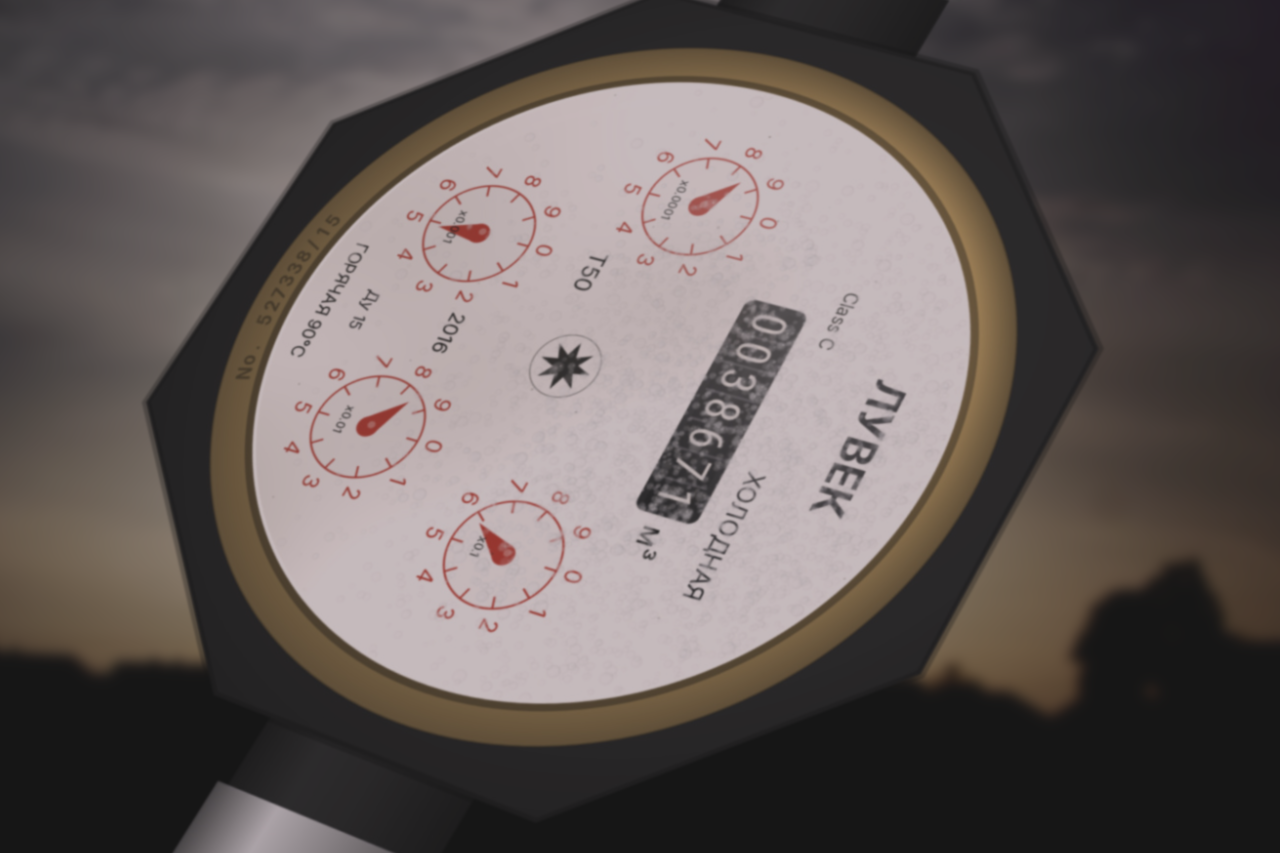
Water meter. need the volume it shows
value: 38671.5848 m³
